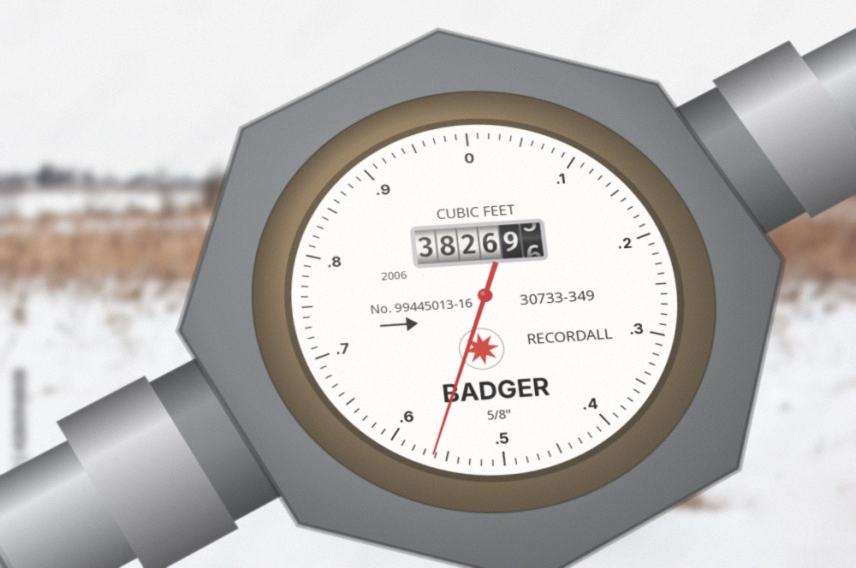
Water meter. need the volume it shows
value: 382695.56 ft³
